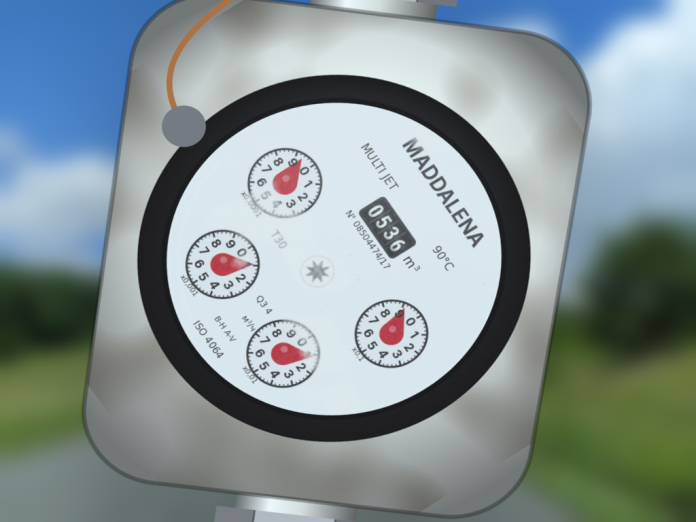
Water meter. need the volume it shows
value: 535.9109 m³
